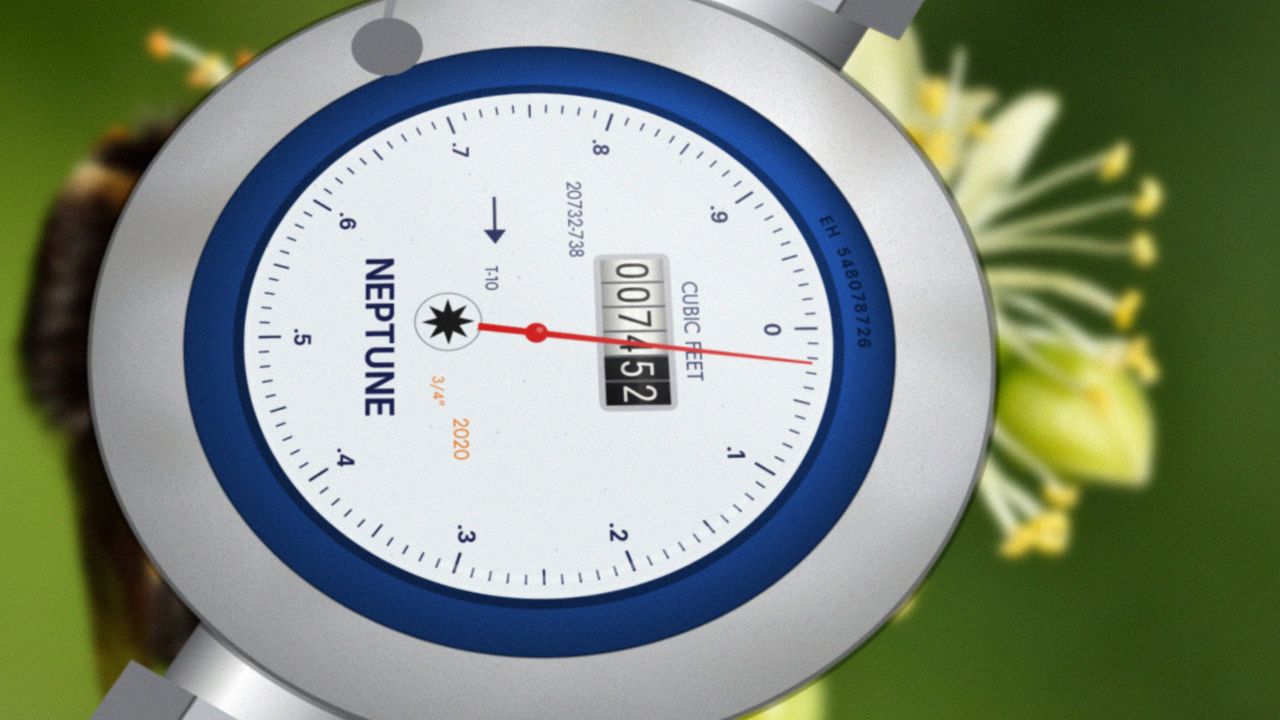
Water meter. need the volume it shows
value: 7452.02 ft³
